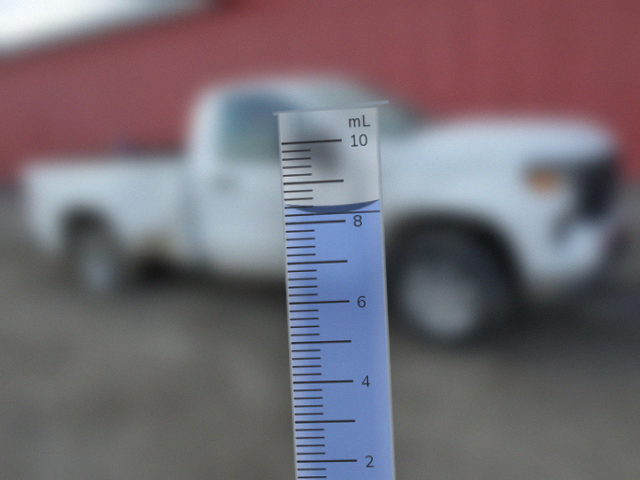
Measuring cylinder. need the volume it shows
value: 8.2 mL
